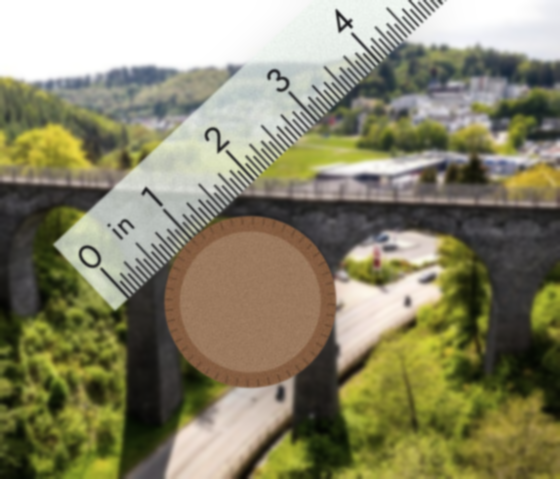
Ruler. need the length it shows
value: 2 in
